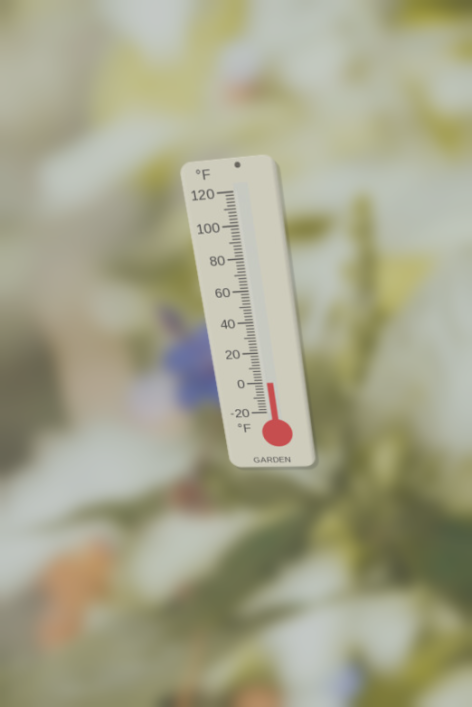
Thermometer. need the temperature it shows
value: 0 °F
